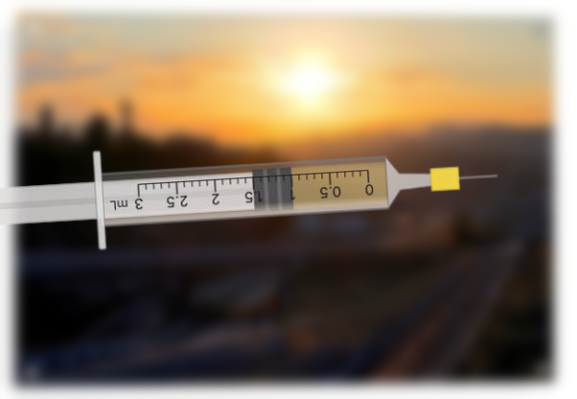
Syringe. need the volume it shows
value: 1 mL
